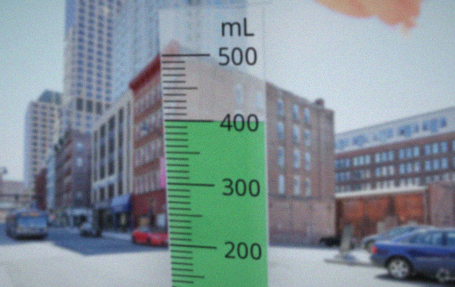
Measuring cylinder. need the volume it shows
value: 400 mL
